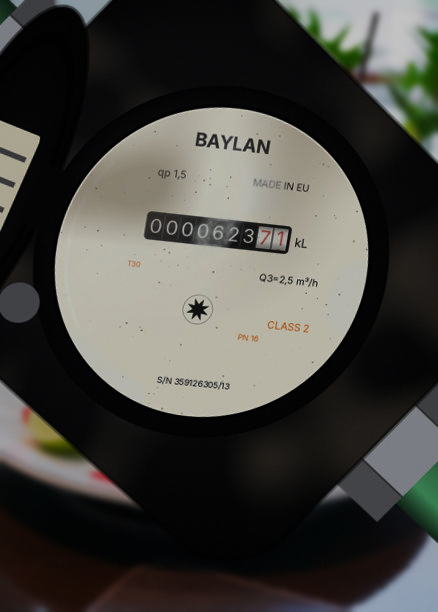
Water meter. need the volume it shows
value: 623.71 kL
